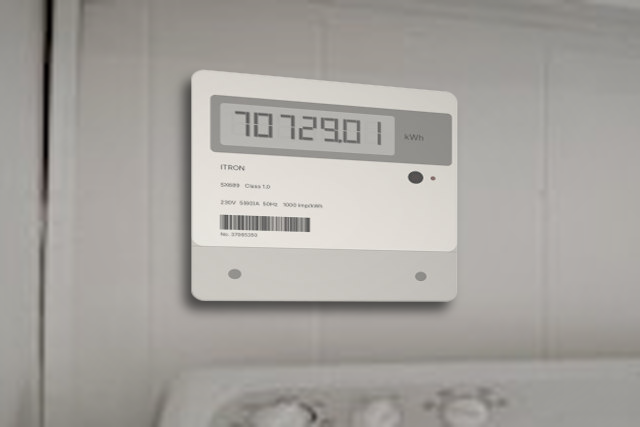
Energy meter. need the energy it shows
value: 70729.01 kWh
